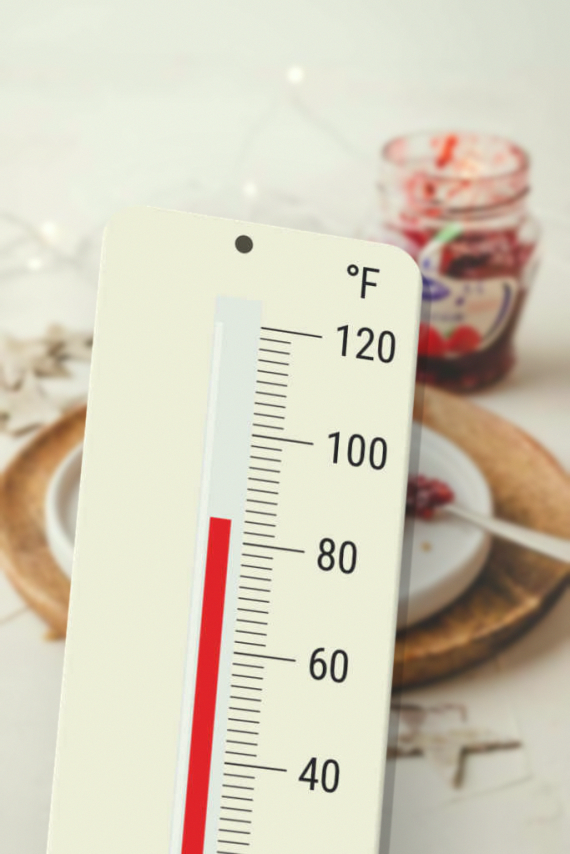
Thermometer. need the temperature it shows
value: 84 °F
